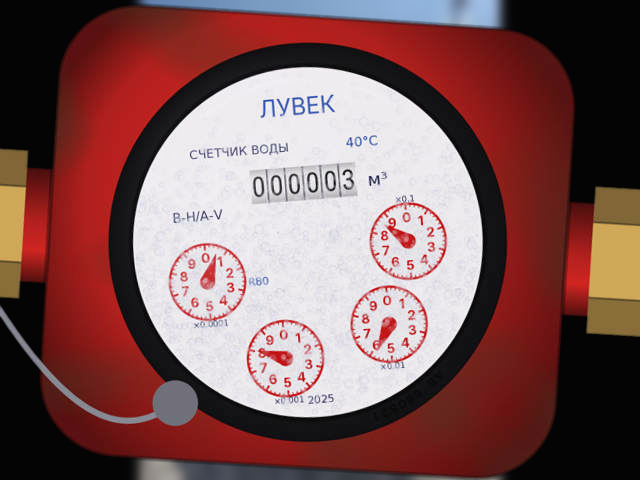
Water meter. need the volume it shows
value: 3.8580 m³
